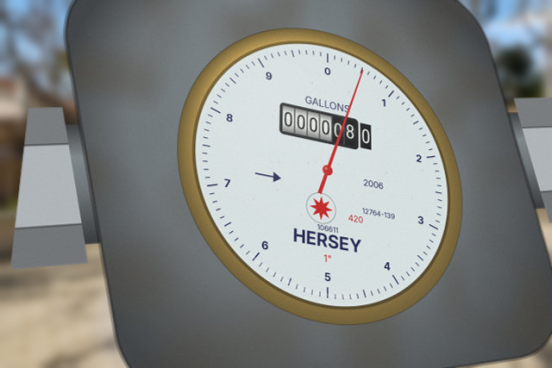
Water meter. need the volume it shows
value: 80.5 gal
